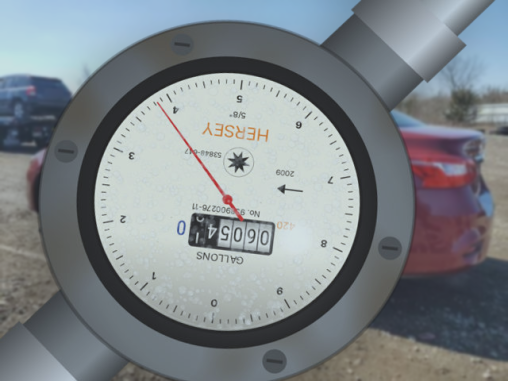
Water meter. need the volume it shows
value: 605413.8 gal
